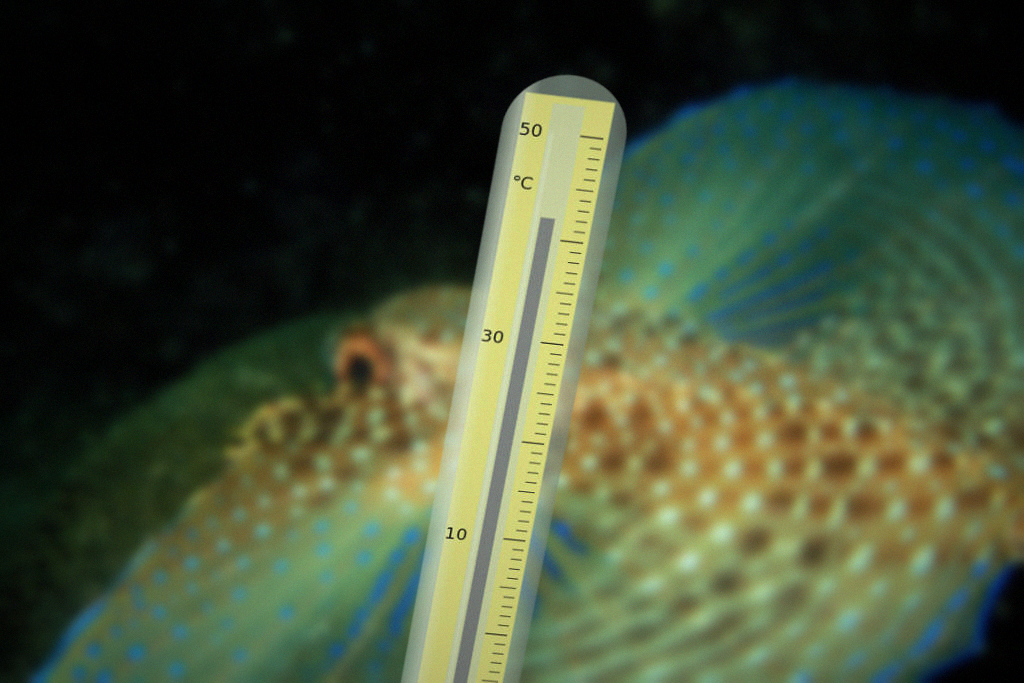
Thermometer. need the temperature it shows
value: 42 °C
